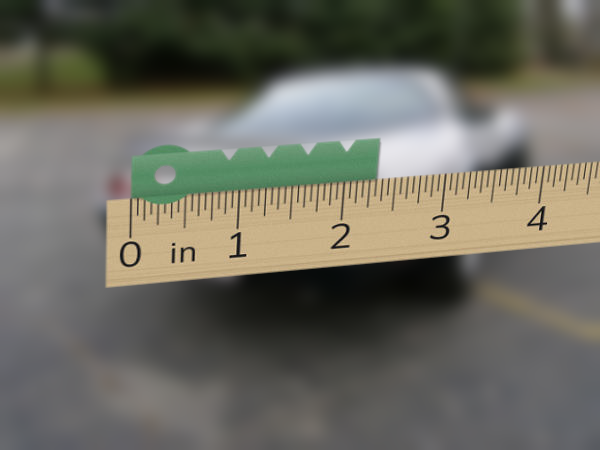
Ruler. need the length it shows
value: 2.3125 in
